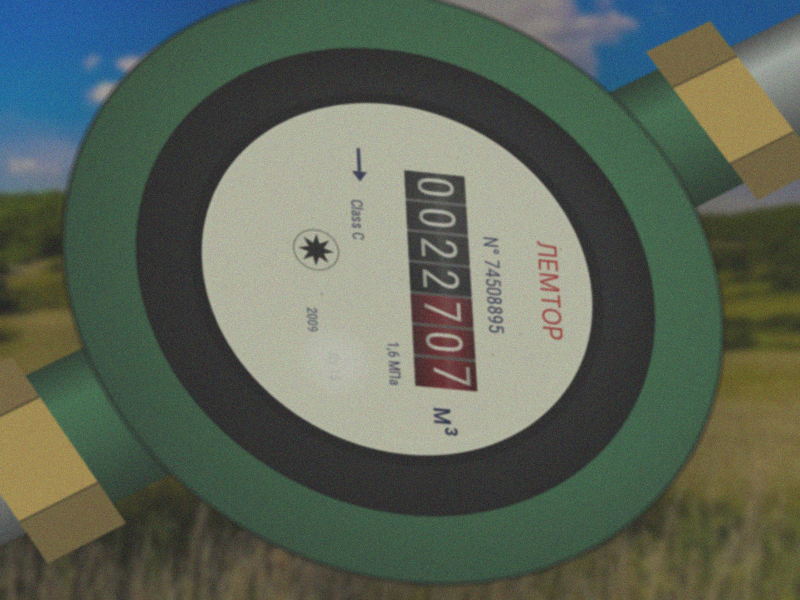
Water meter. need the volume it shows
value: 22.707 m³
